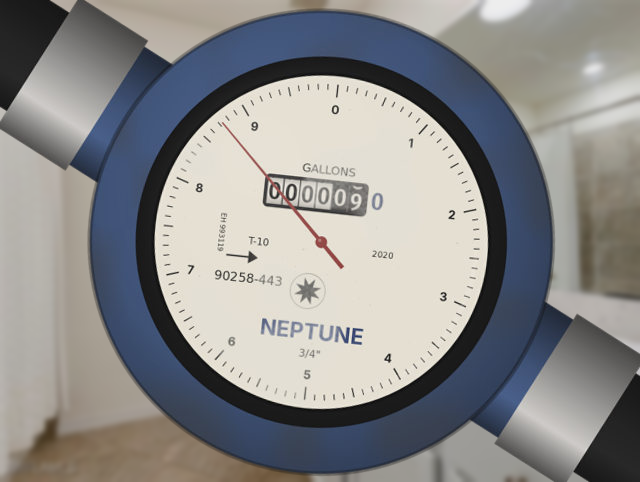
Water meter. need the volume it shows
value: 88.7 gal
